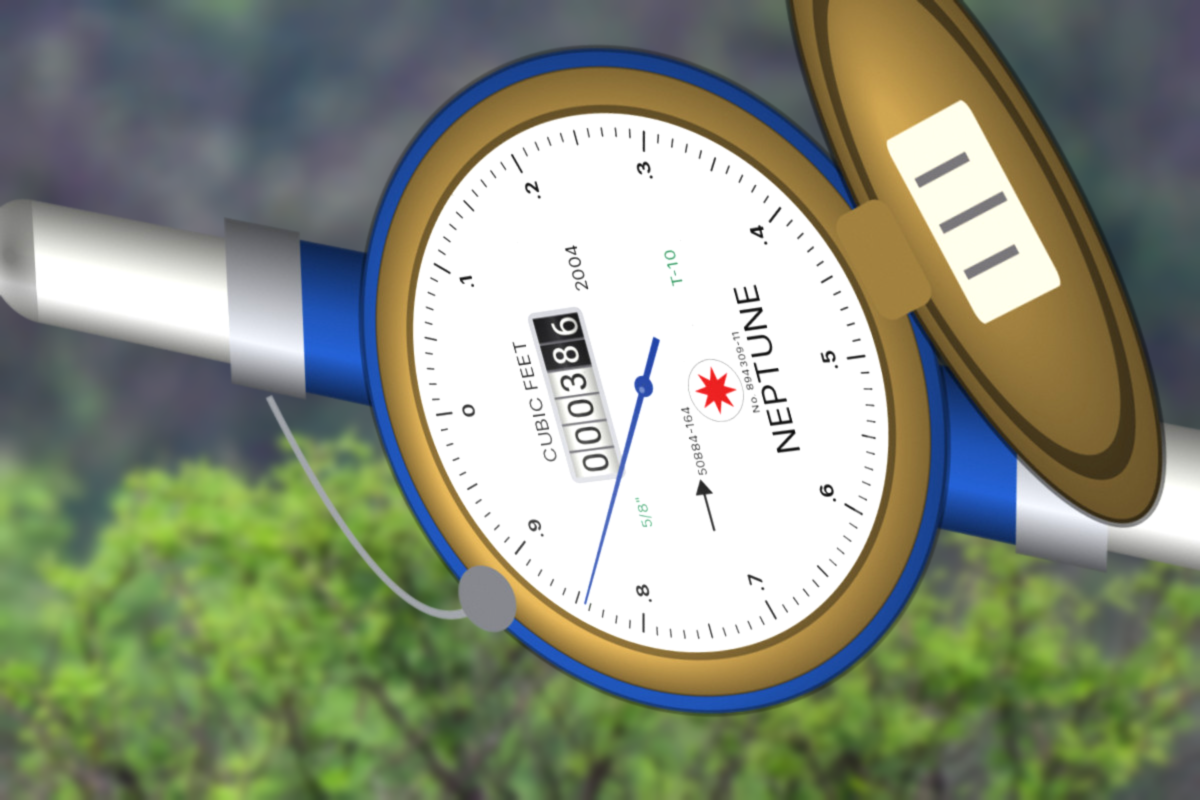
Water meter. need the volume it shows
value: 385.84 ft³
